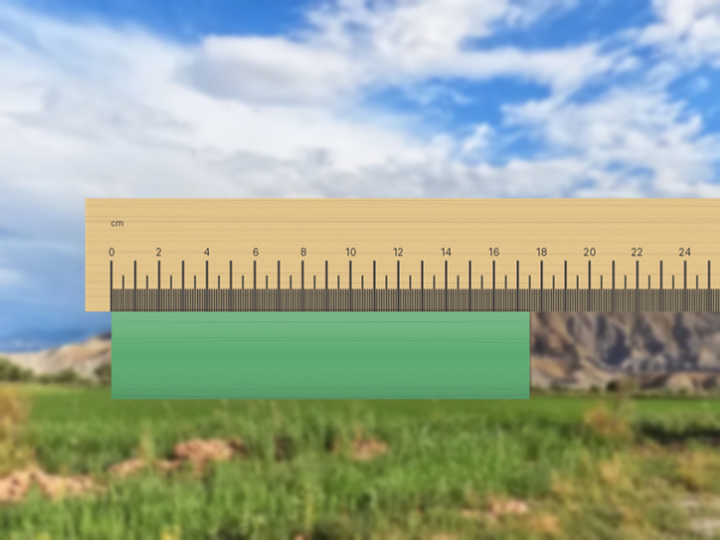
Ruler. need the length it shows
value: 17.5 cm
